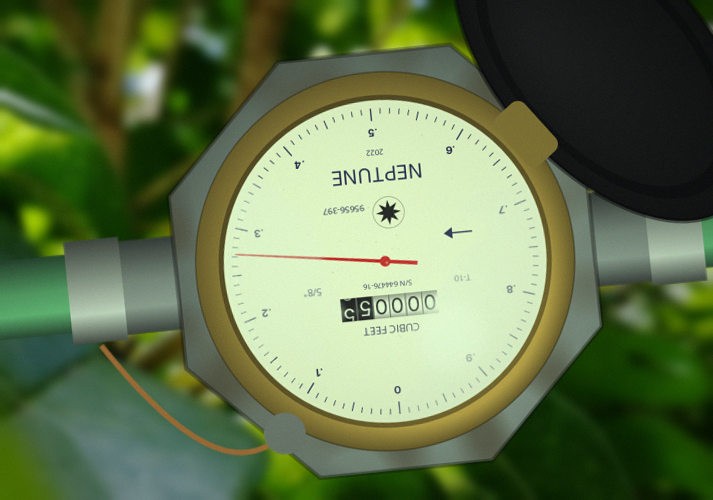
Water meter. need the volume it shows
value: 55.27 ft³
